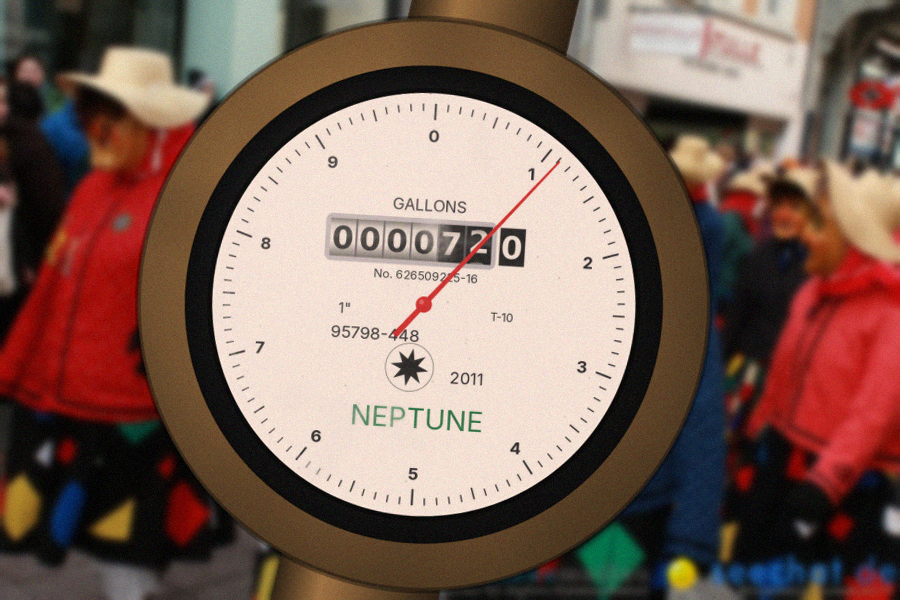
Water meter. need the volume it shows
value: 721.1 gal
